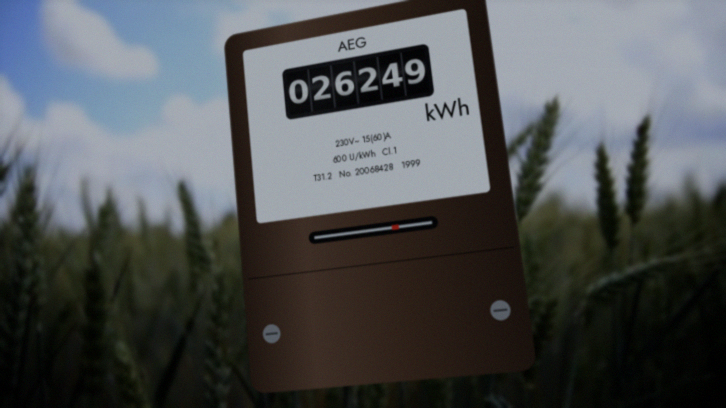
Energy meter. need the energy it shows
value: 26249 kWh
